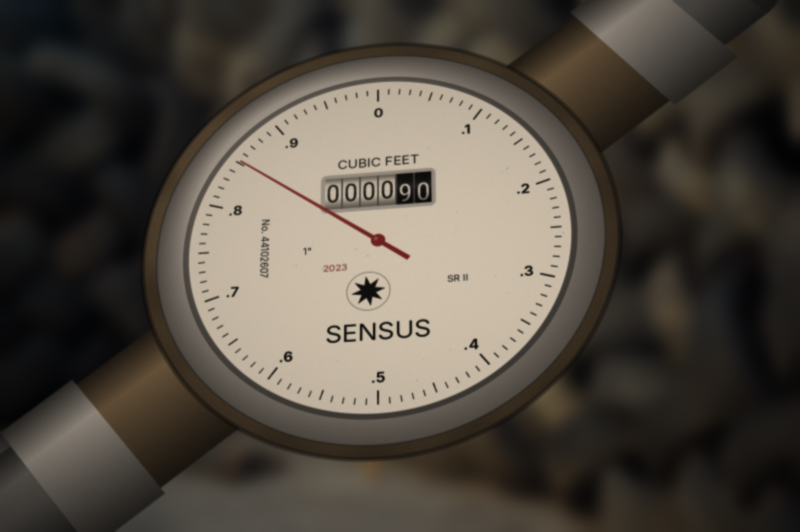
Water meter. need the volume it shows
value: 89.85 ft³
